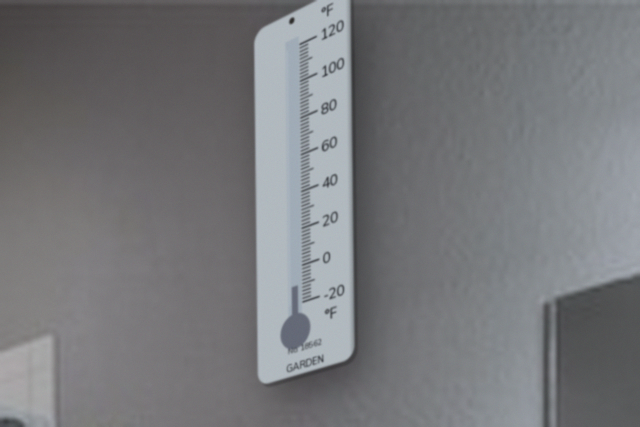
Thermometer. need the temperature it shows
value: -10 °F
